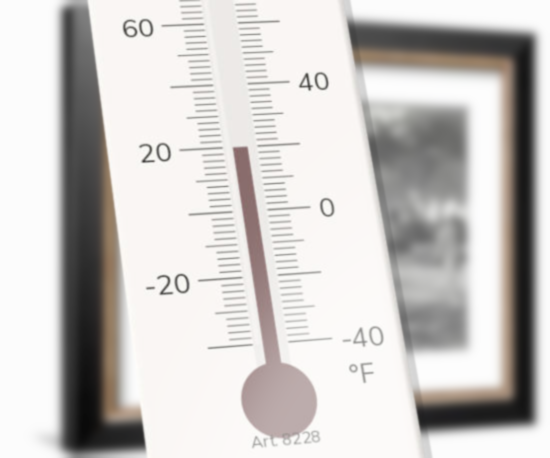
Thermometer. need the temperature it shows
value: 20 °F
